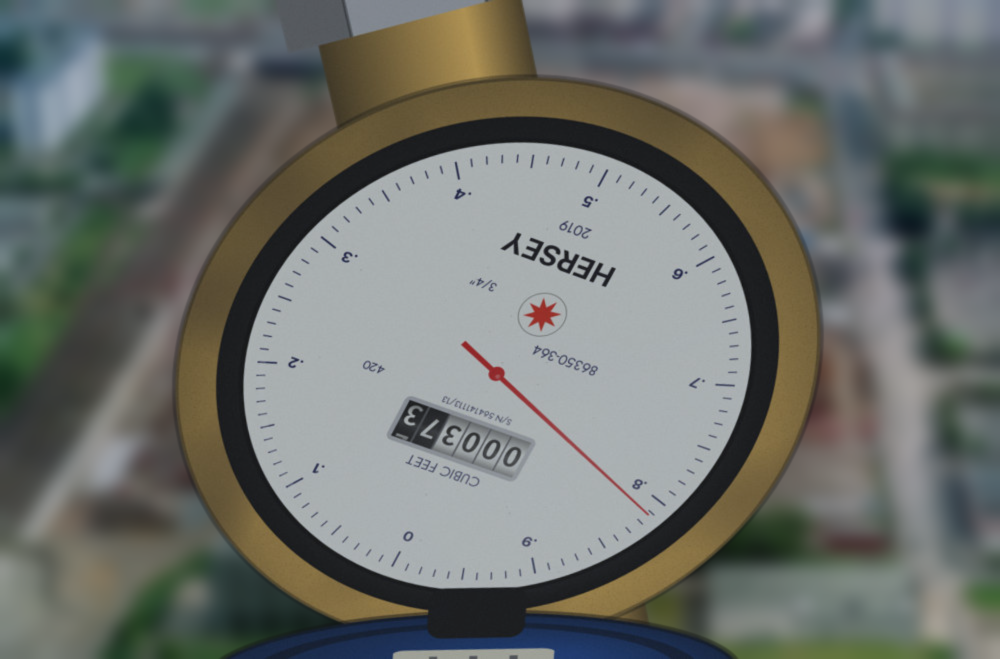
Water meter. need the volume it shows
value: 372.81 ft³
